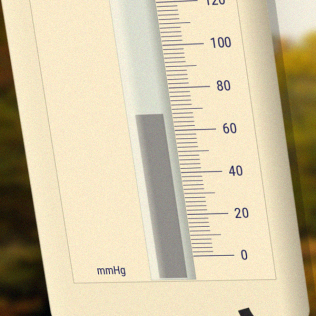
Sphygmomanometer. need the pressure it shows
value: 68 mmHg
